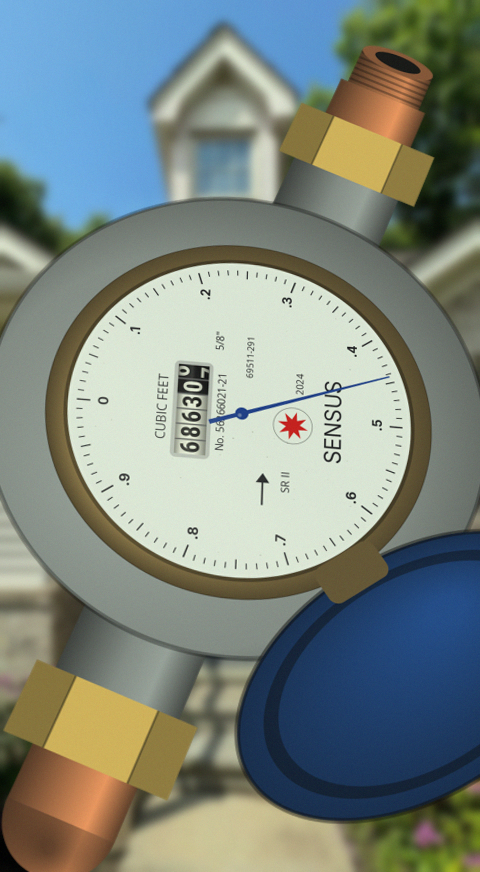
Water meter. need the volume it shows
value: 686306.44 ft³
